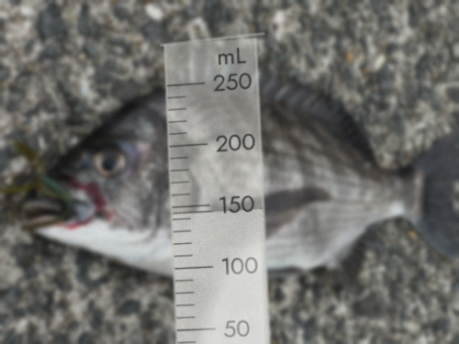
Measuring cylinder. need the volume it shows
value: 145 mL
